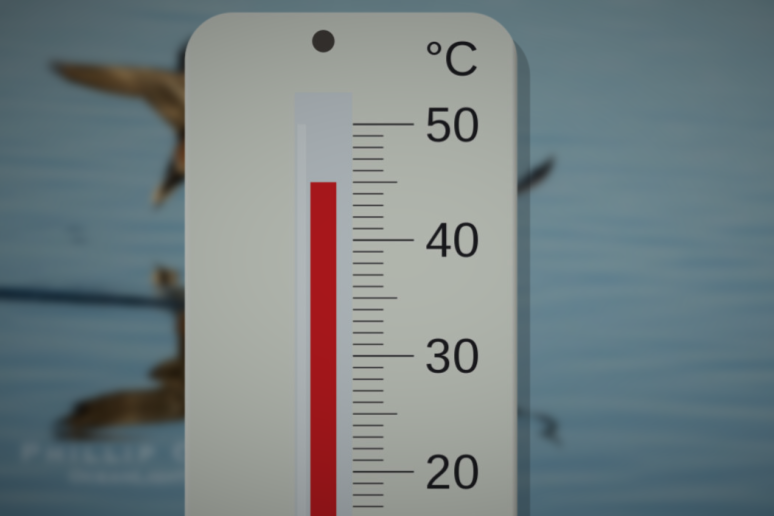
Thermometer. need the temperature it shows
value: 45 °C
